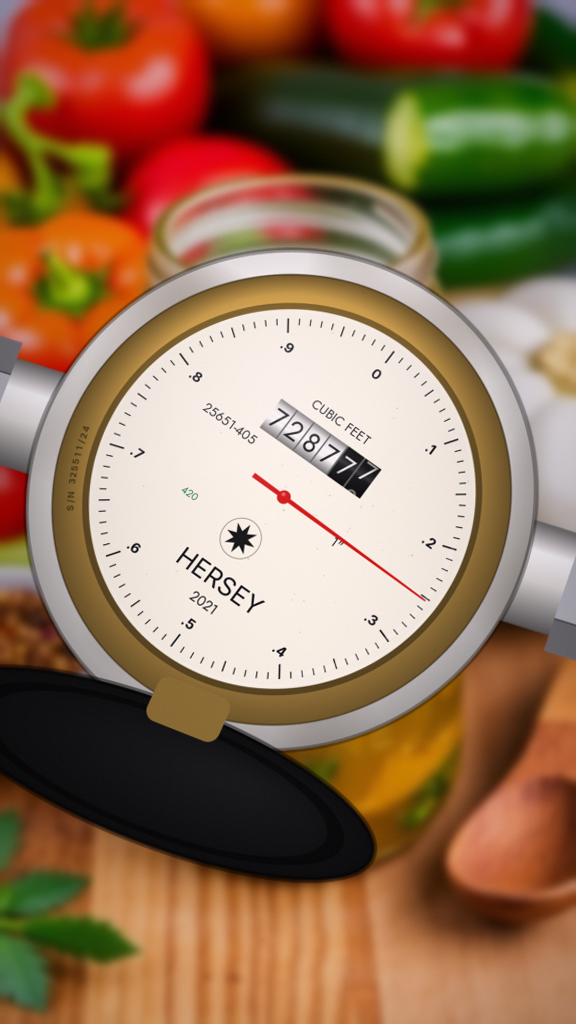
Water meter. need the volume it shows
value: 728777.25 ft³
